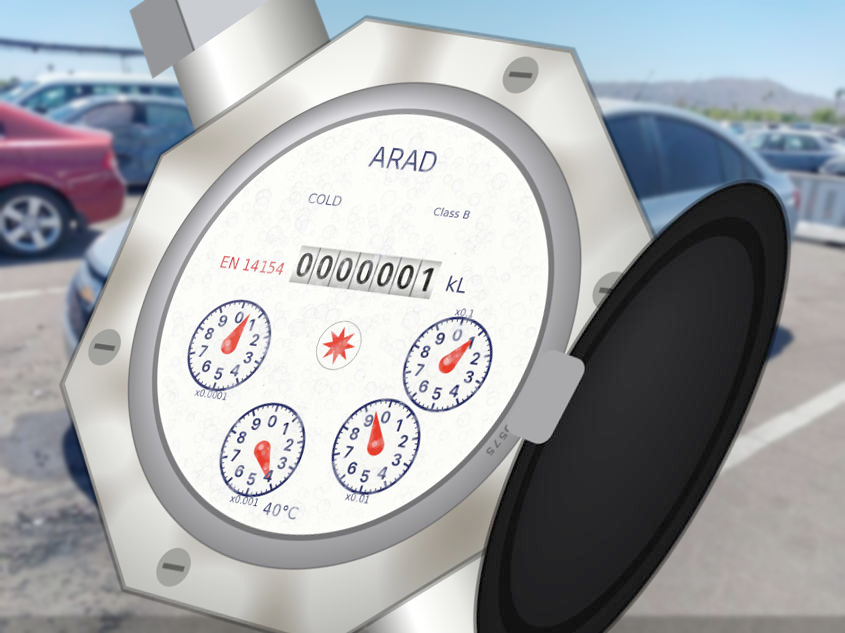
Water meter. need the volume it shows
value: 1.0940 kL
